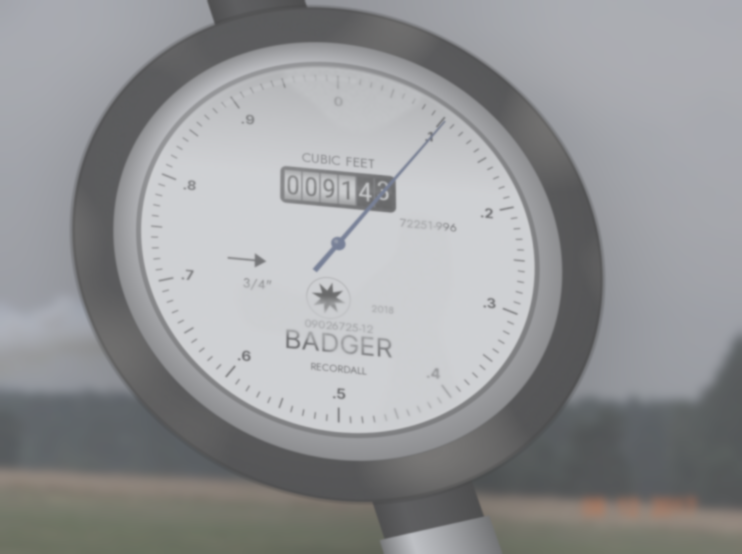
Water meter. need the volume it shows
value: 9143.10 ft³
